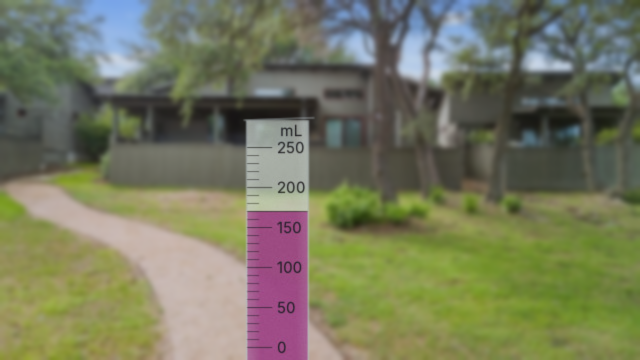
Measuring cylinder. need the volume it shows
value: 170 mL
